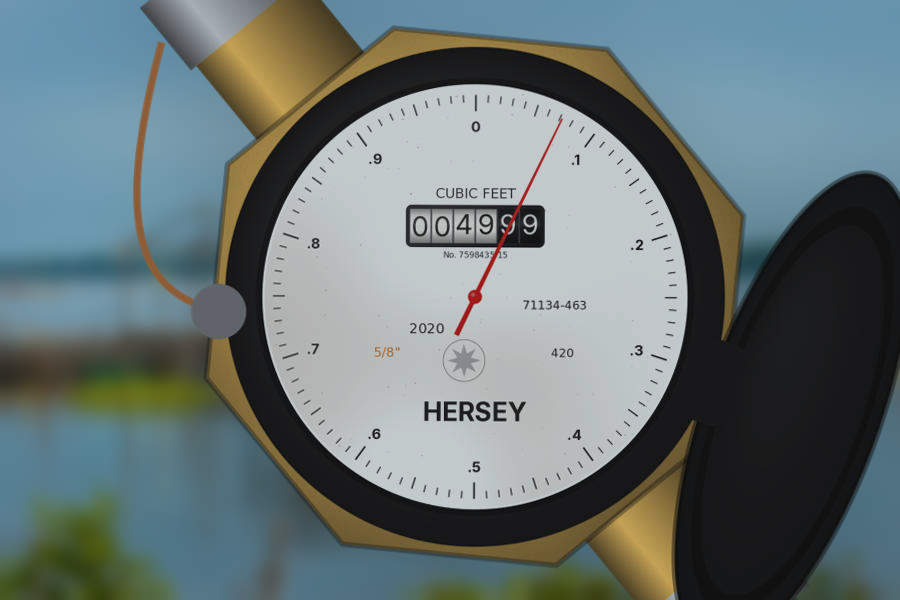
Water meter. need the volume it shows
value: 4999.07 ft³
